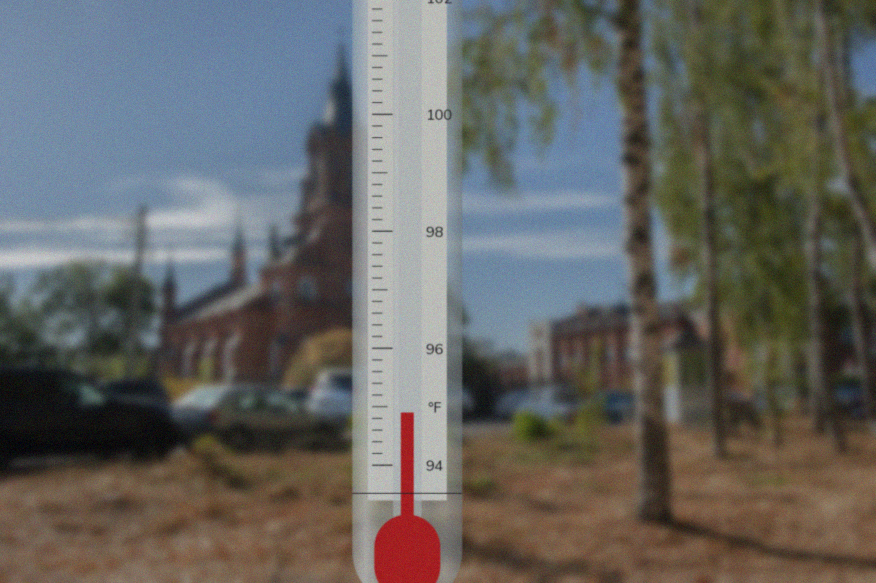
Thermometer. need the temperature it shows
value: 94.9 °F
